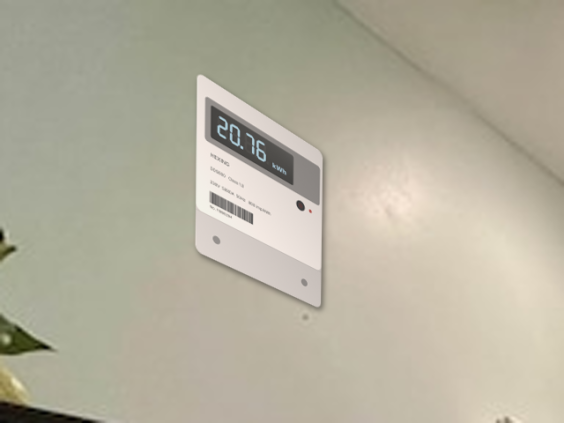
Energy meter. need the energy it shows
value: 20.76 kWh
